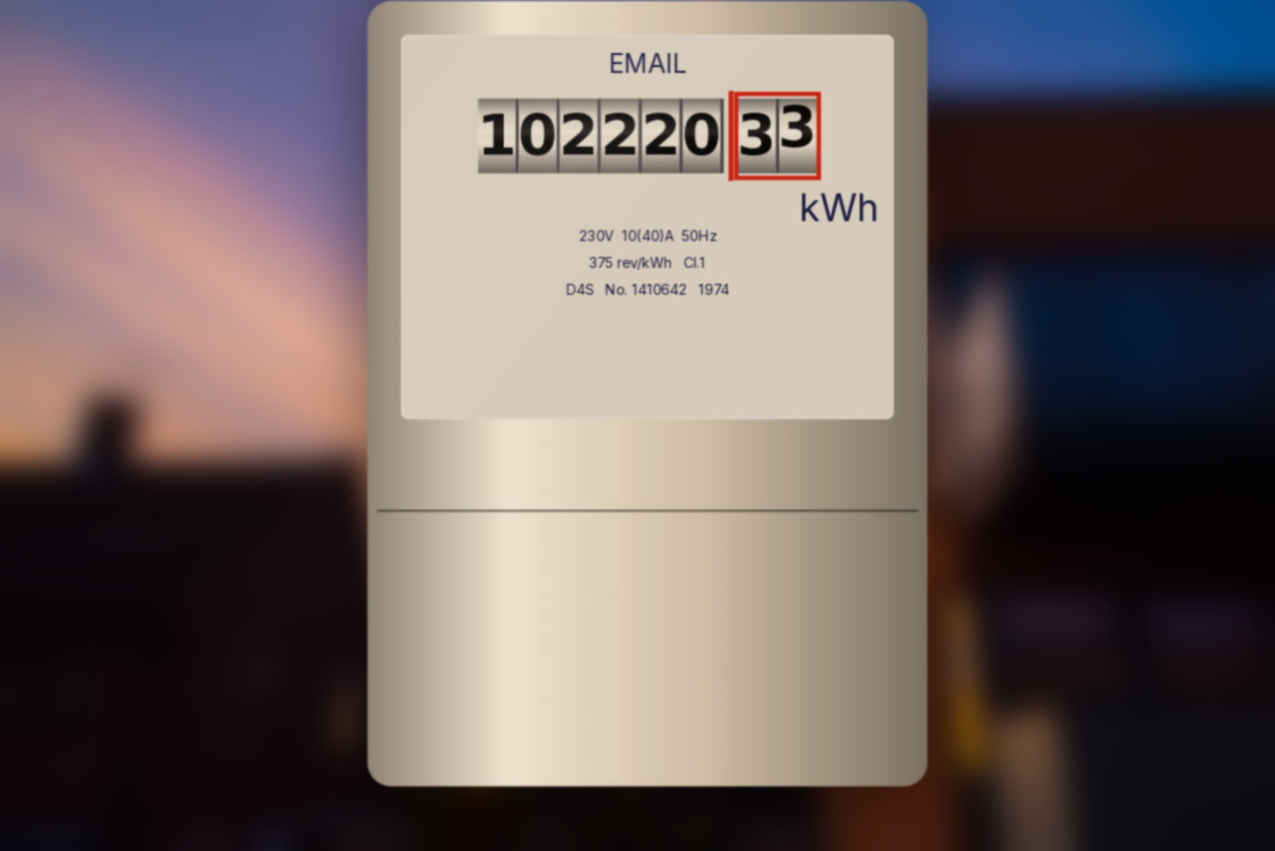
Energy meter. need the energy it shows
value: 102220.33 kWh
